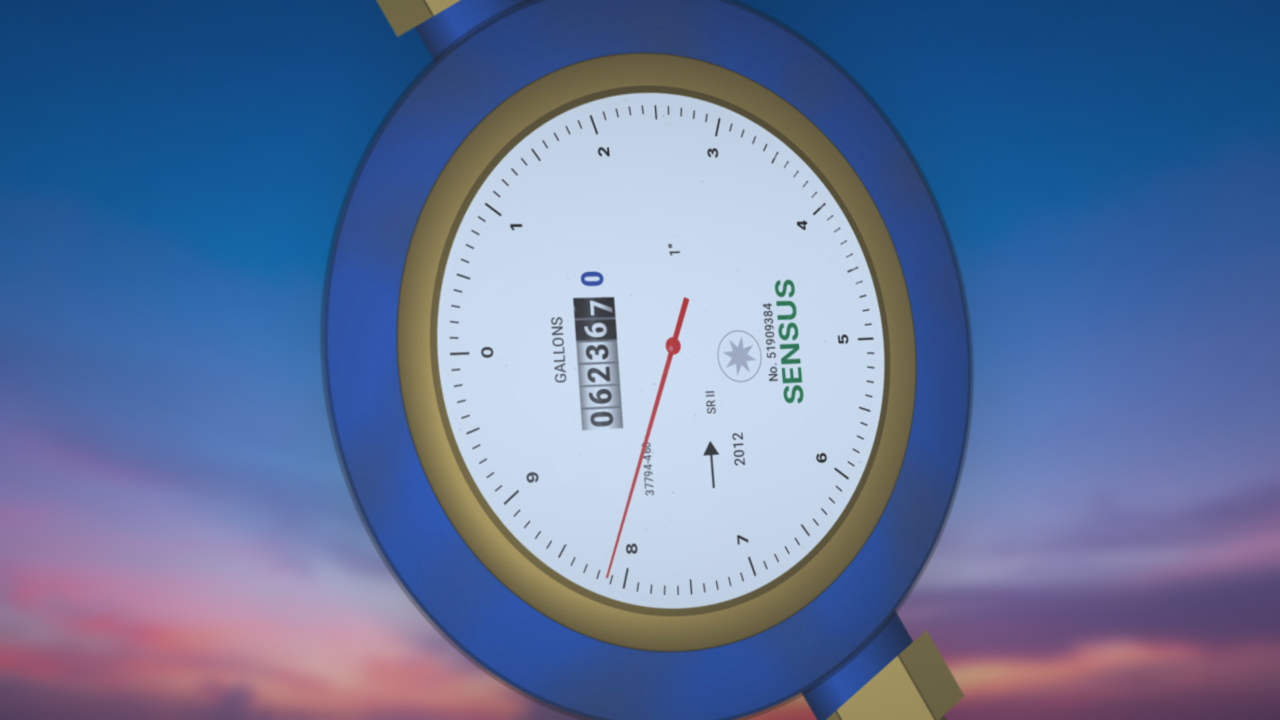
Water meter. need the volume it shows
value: 623668.1 gal
